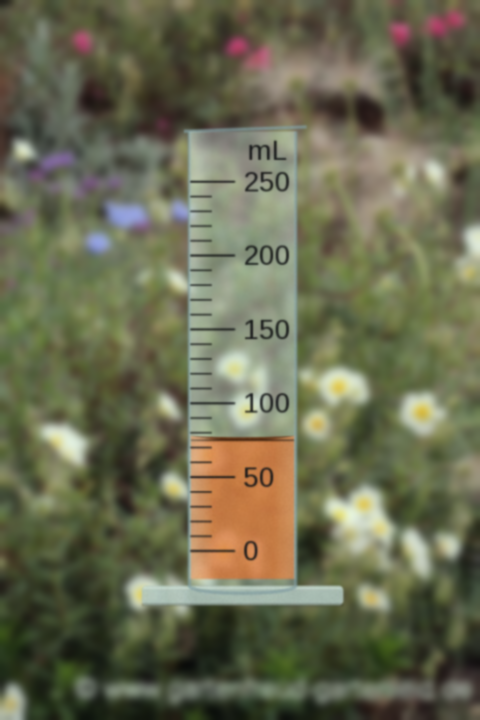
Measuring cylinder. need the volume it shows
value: 75 mL
